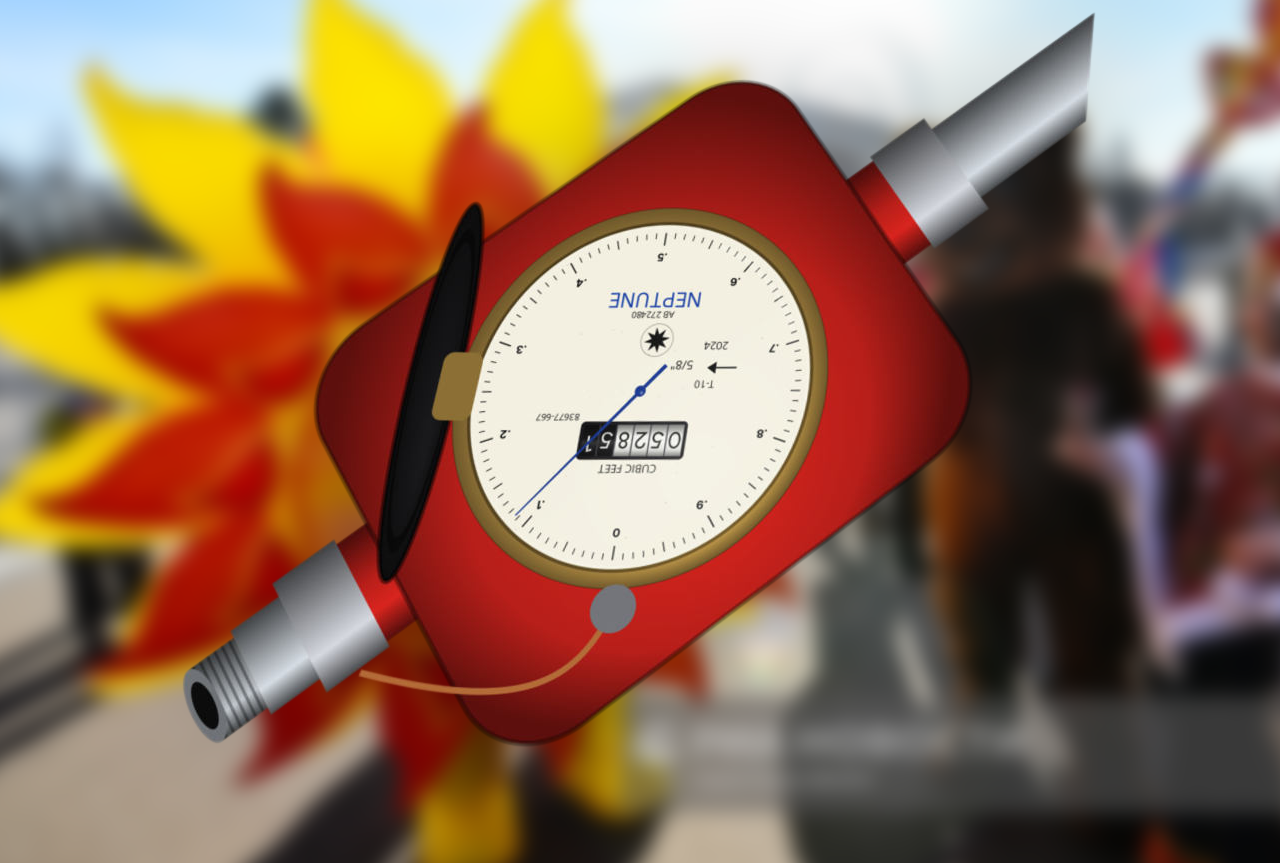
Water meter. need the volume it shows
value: 52851.11 ft³
